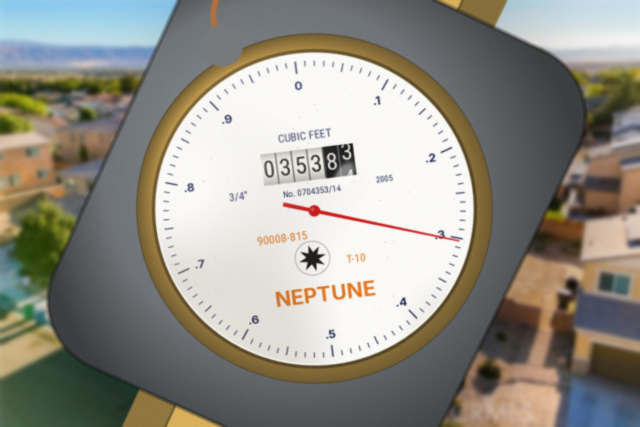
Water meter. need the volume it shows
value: 35383.30 ft³
